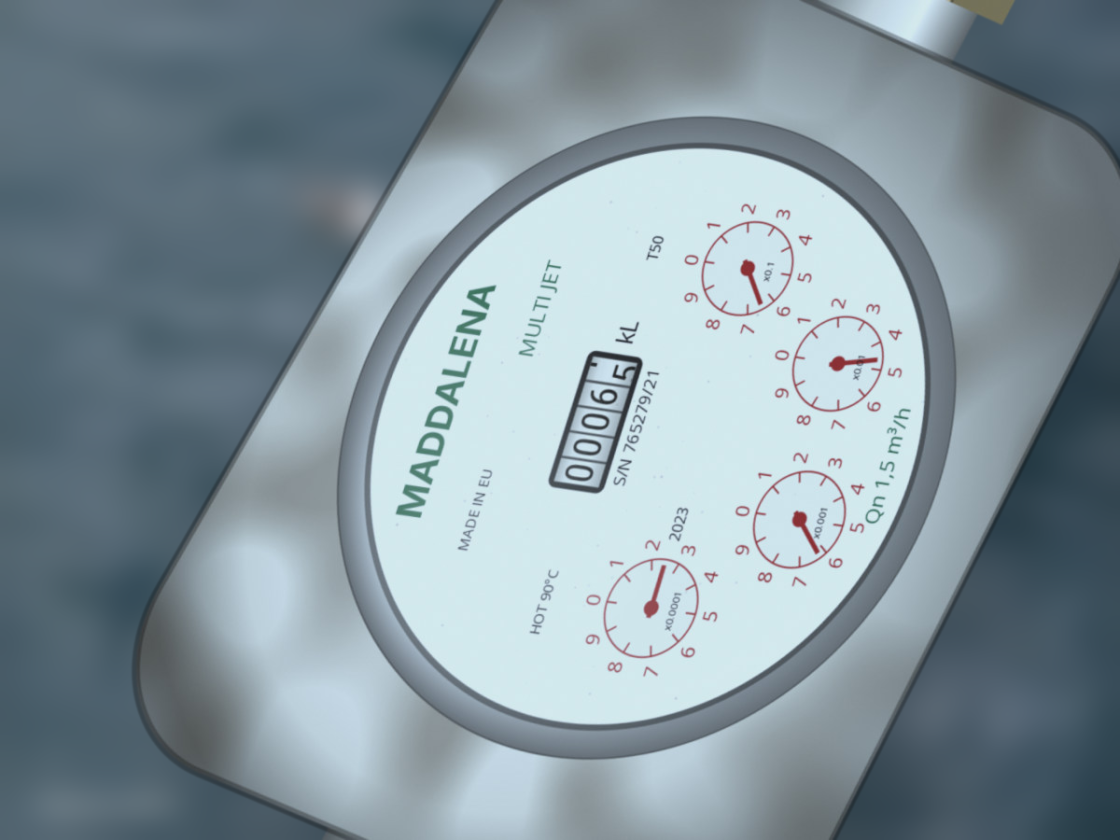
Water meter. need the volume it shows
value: 64.6462 kL
